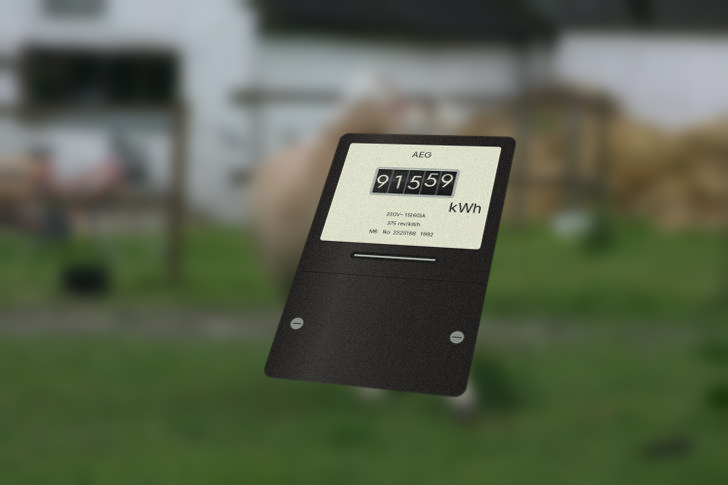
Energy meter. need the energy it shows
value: 91559 kWh
